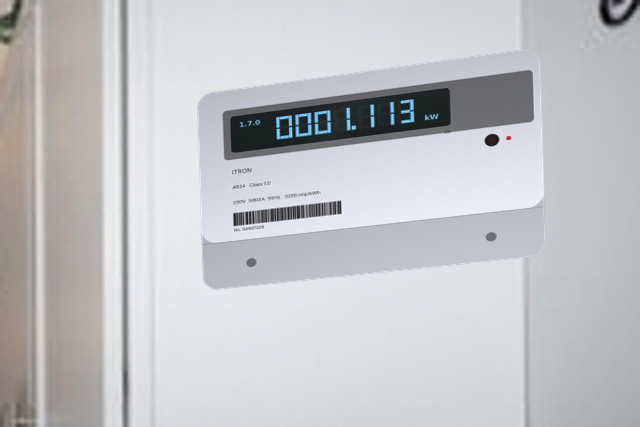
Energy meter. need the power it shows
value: 1.113 kW
